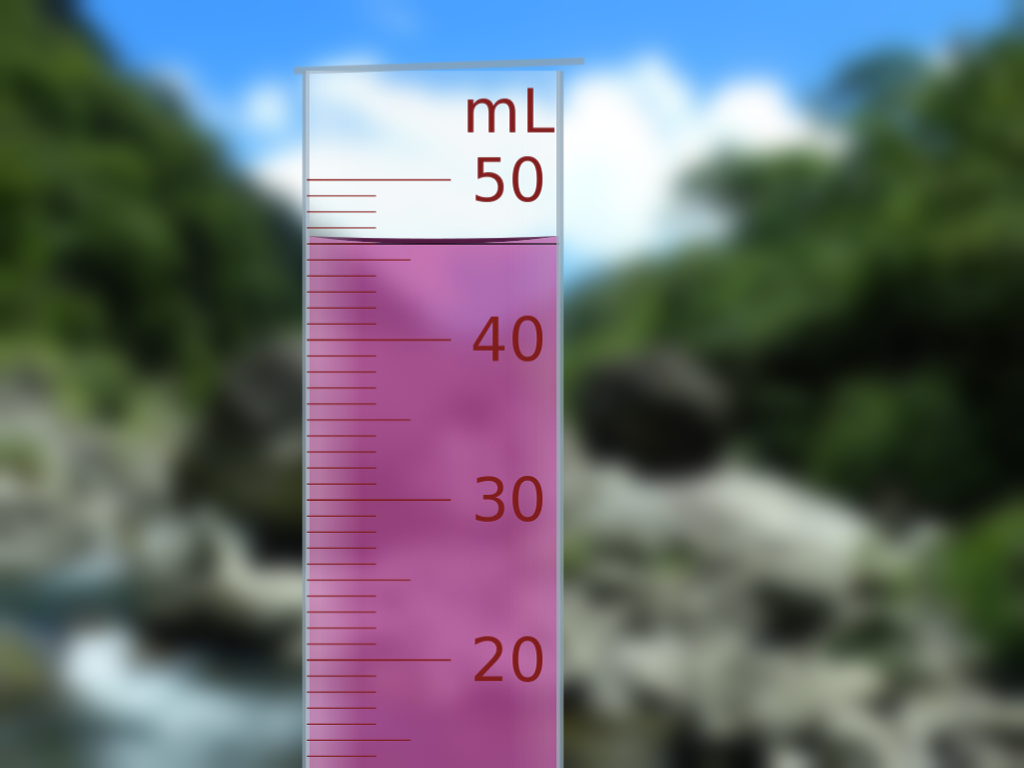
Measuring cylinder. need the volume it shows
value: 46 mL
